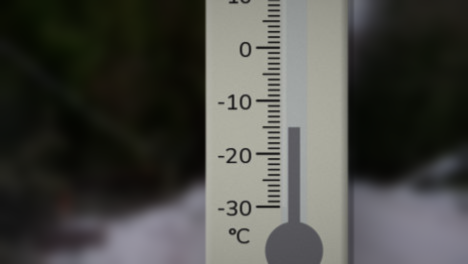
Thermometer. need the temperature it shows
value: -15 °C
